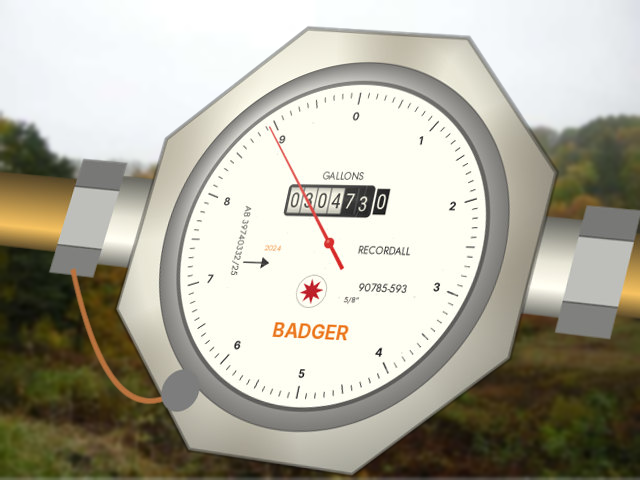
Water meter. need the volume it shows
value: 304728.9 gal
